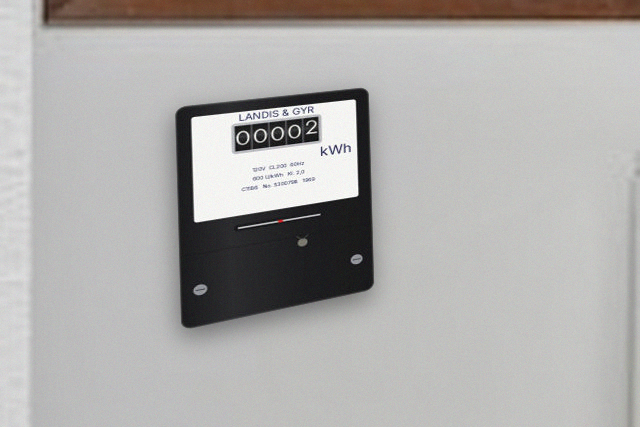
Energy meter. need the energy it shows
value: 2 kWh
